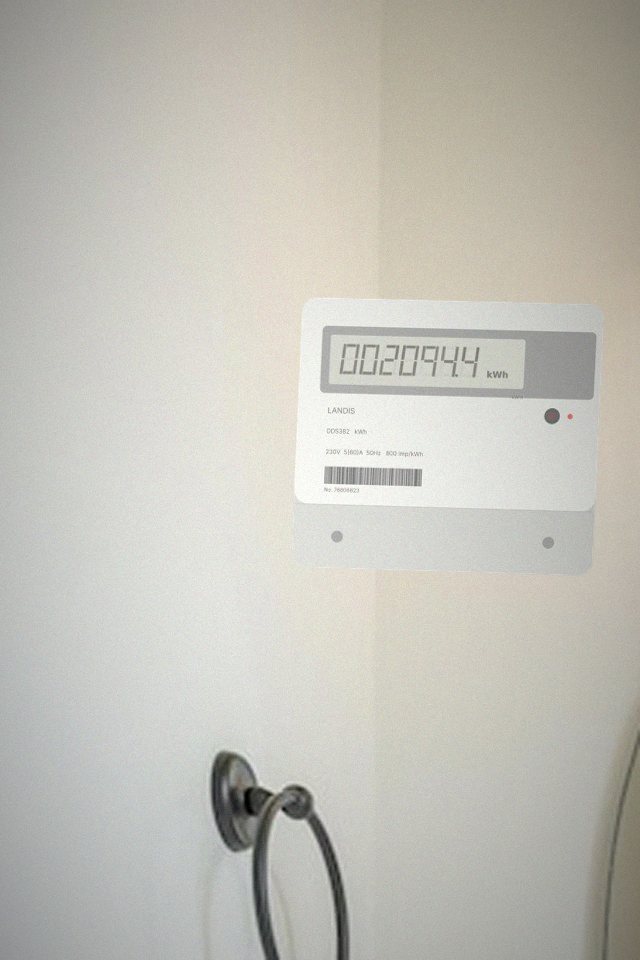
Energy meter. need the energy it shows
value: 2094.4 kWh
